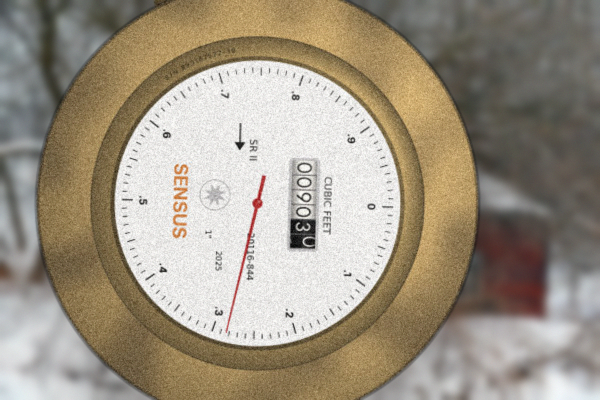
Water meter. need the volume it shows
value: 9030.28 ft³
